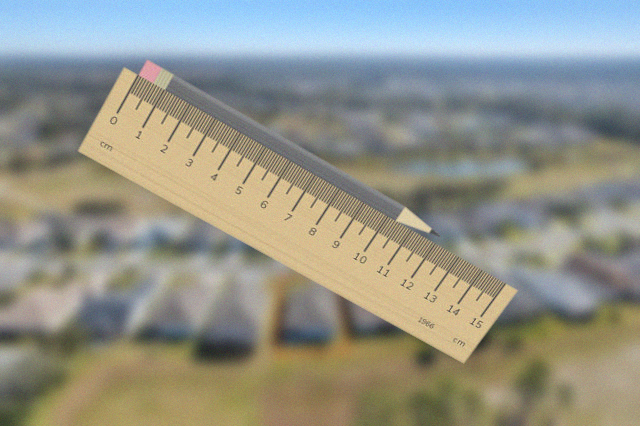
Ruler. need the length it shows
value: 12 cm
